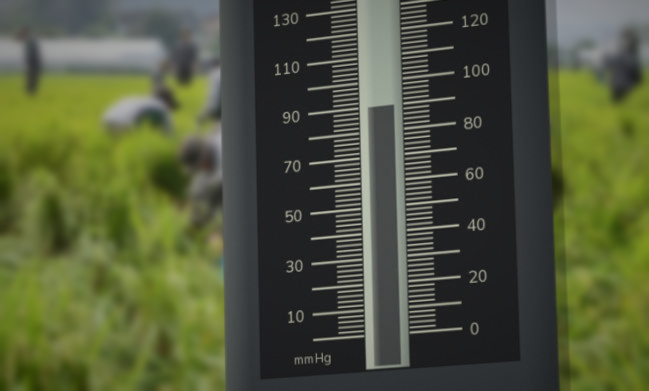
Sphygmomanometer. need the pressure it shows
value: 90 mmHg
